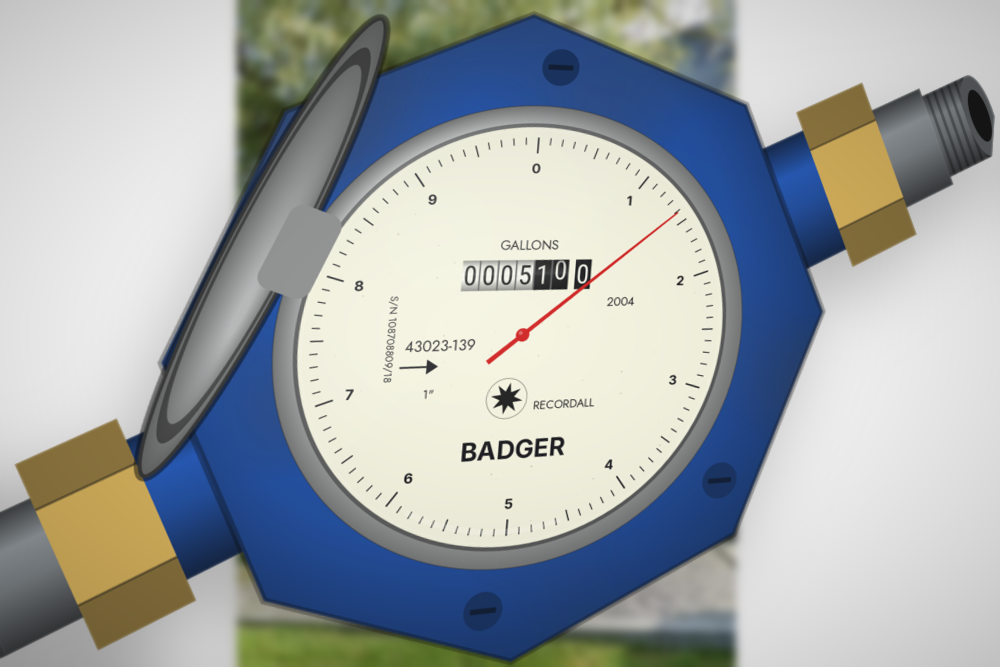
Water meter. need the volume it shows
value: 5101.4 gal
